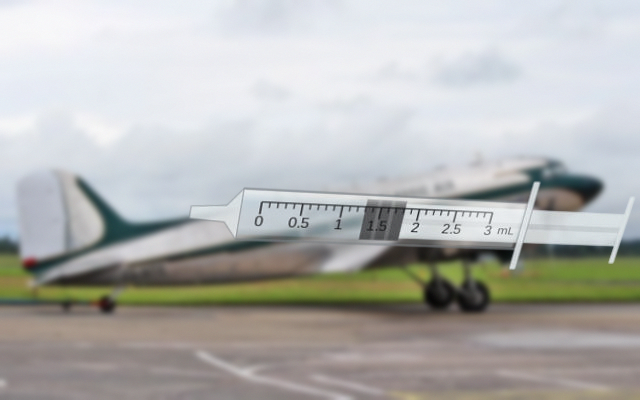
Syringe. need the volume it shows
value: 1.3 mL
